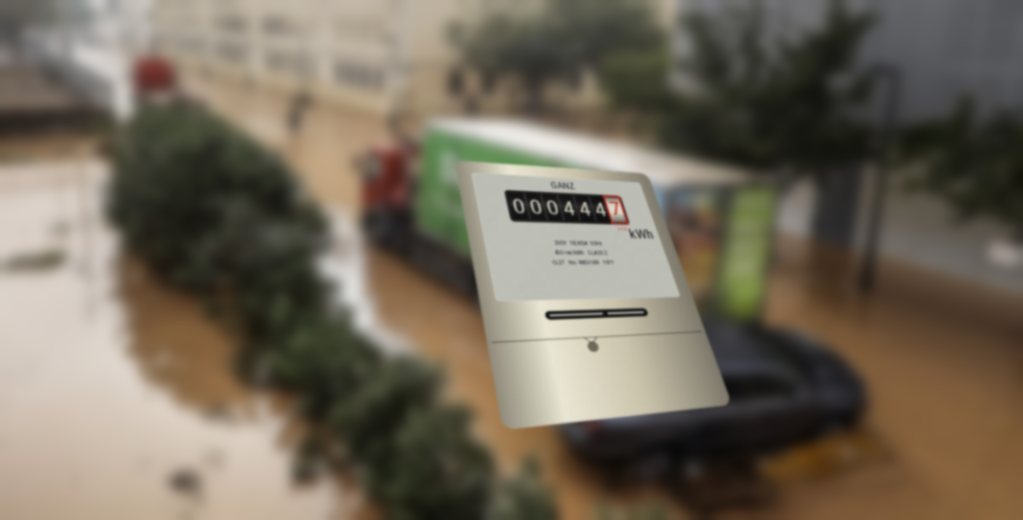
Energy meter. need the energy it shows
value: 444.7 kWh
